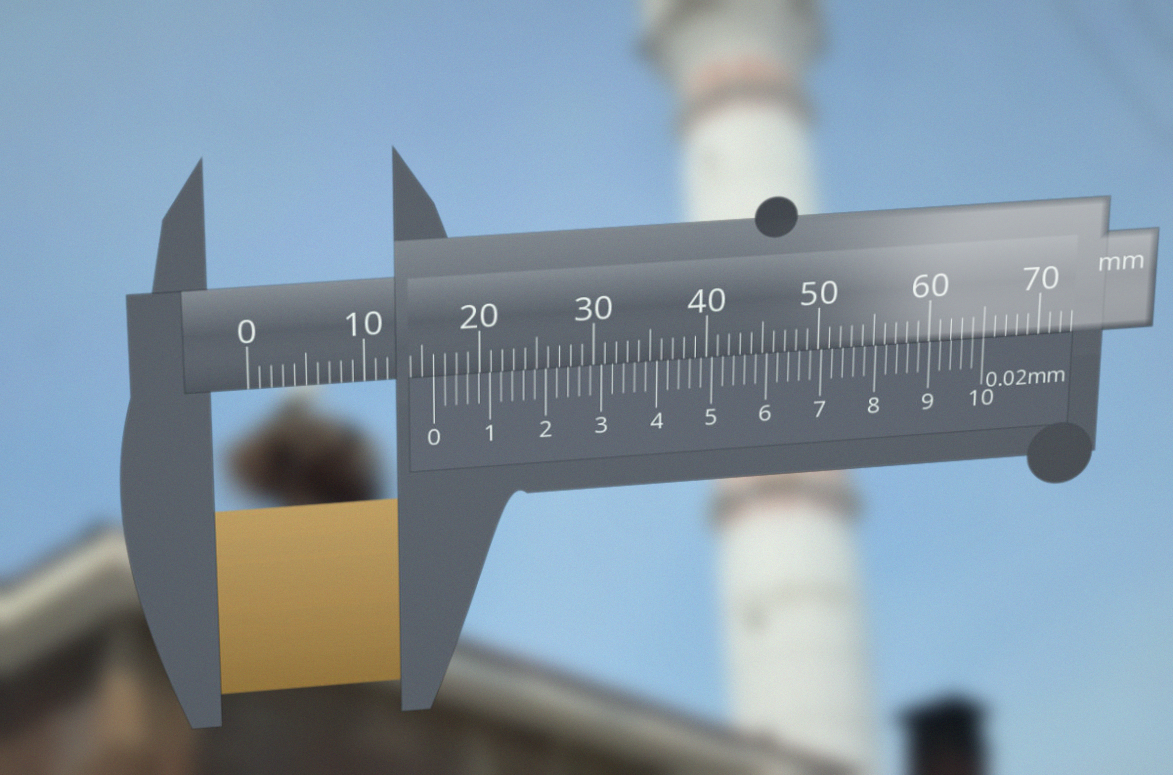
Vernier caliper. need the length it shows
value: 16.0 mm
